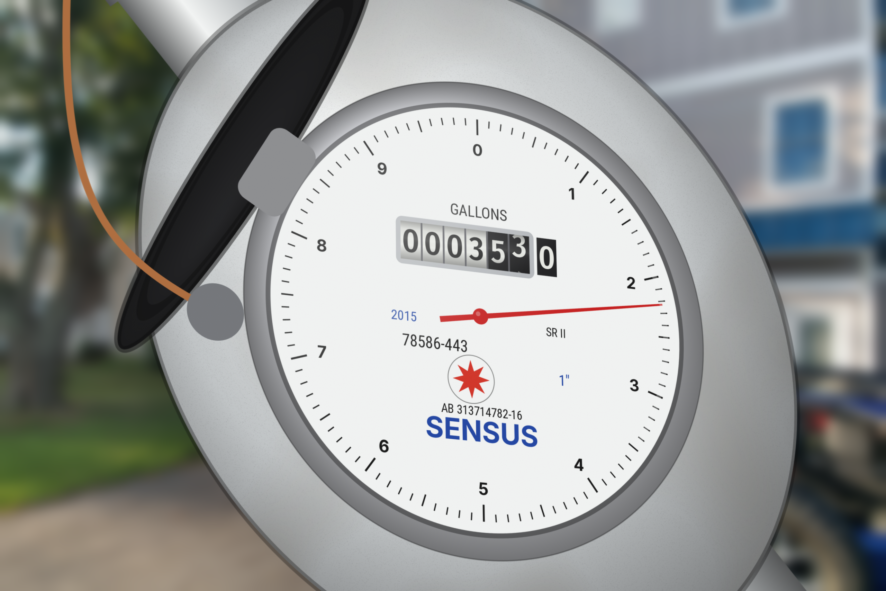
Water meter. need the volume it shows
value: 3532.2 gal
